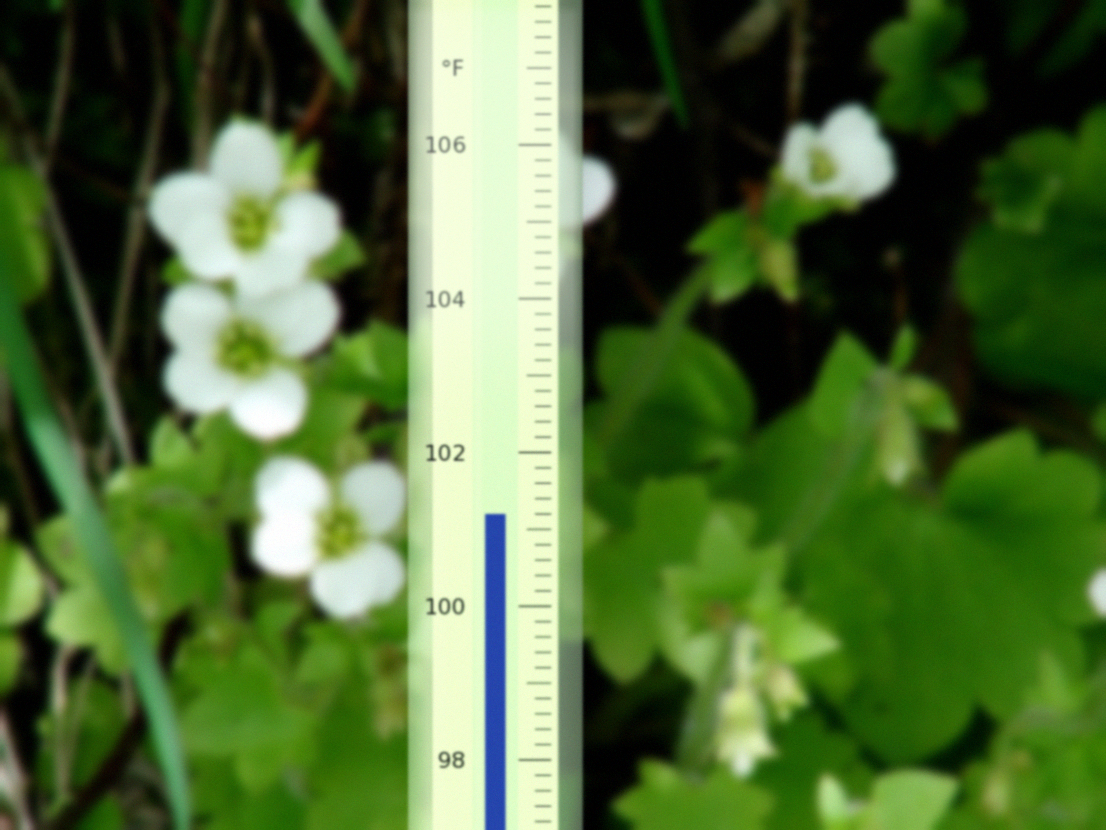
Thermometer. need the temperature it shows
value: 101.2 °F
